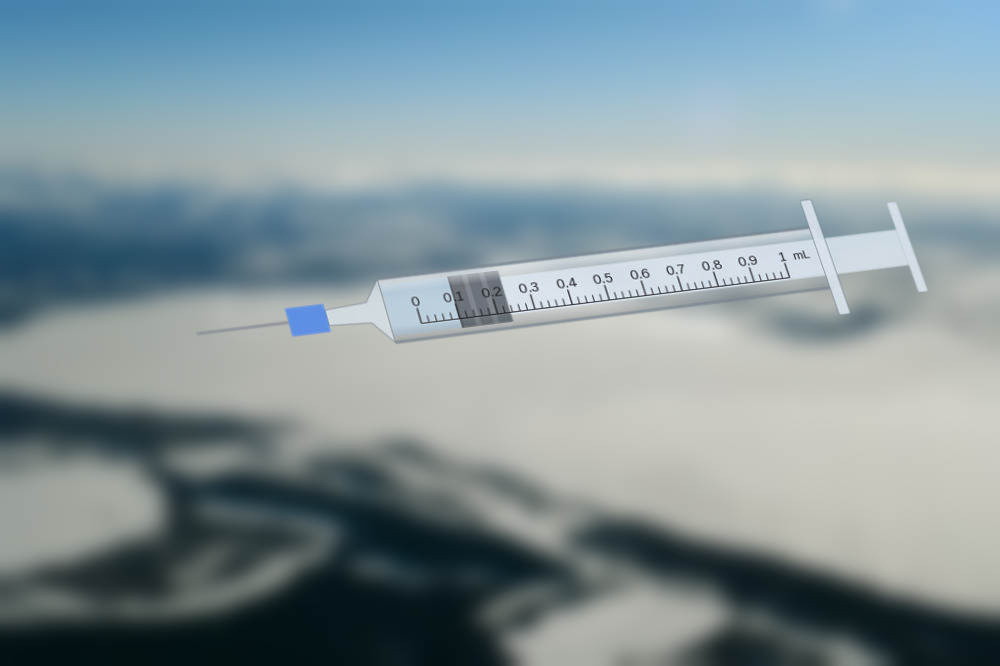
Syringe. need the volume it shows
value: 0.1 mL
